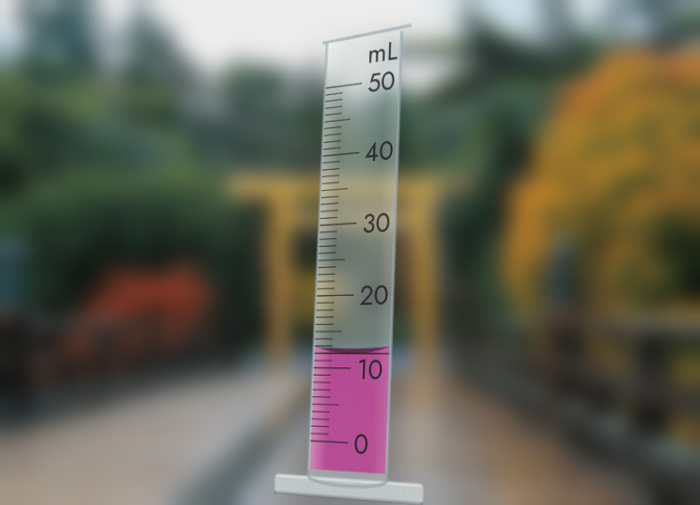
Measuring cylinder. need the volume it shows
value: 12 mL
